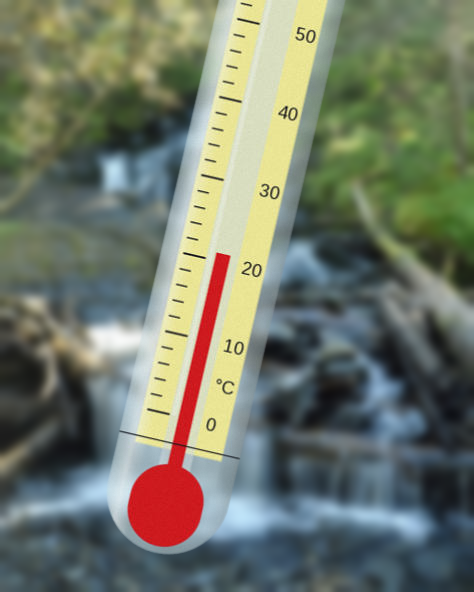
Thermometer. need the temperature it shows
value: 21 °C
